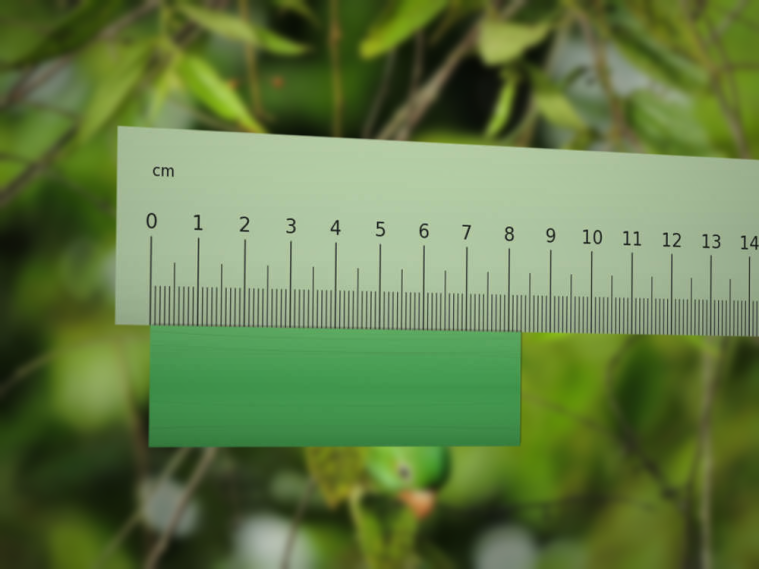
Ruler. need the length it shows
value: 8.3 cm
